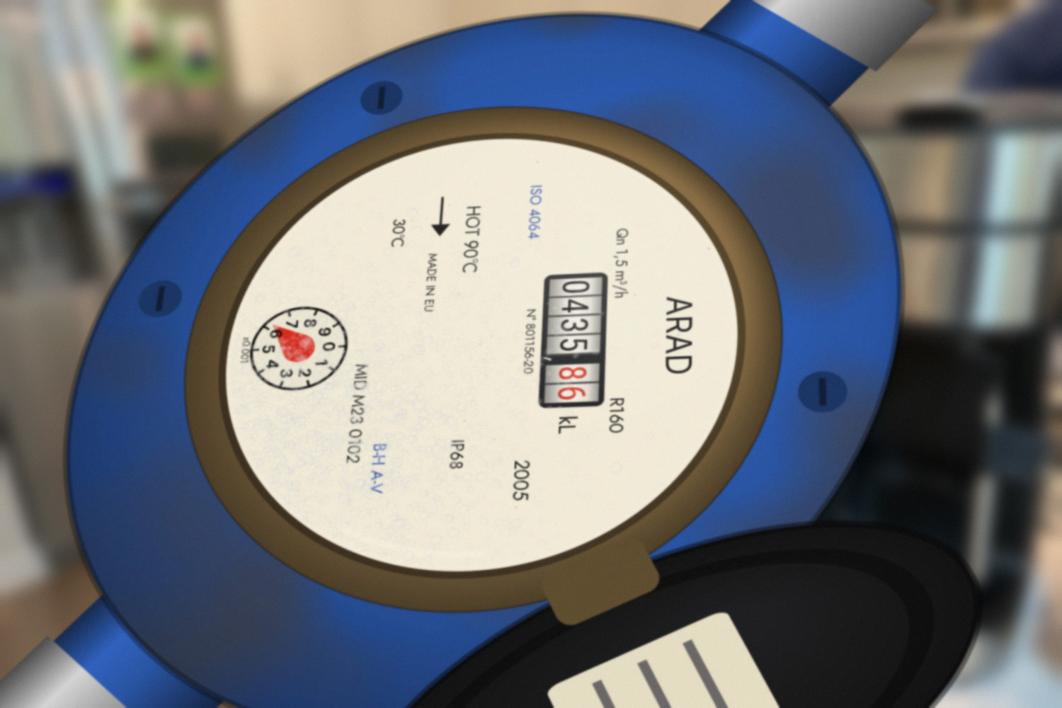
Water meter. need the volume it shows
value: 435.866 kL
